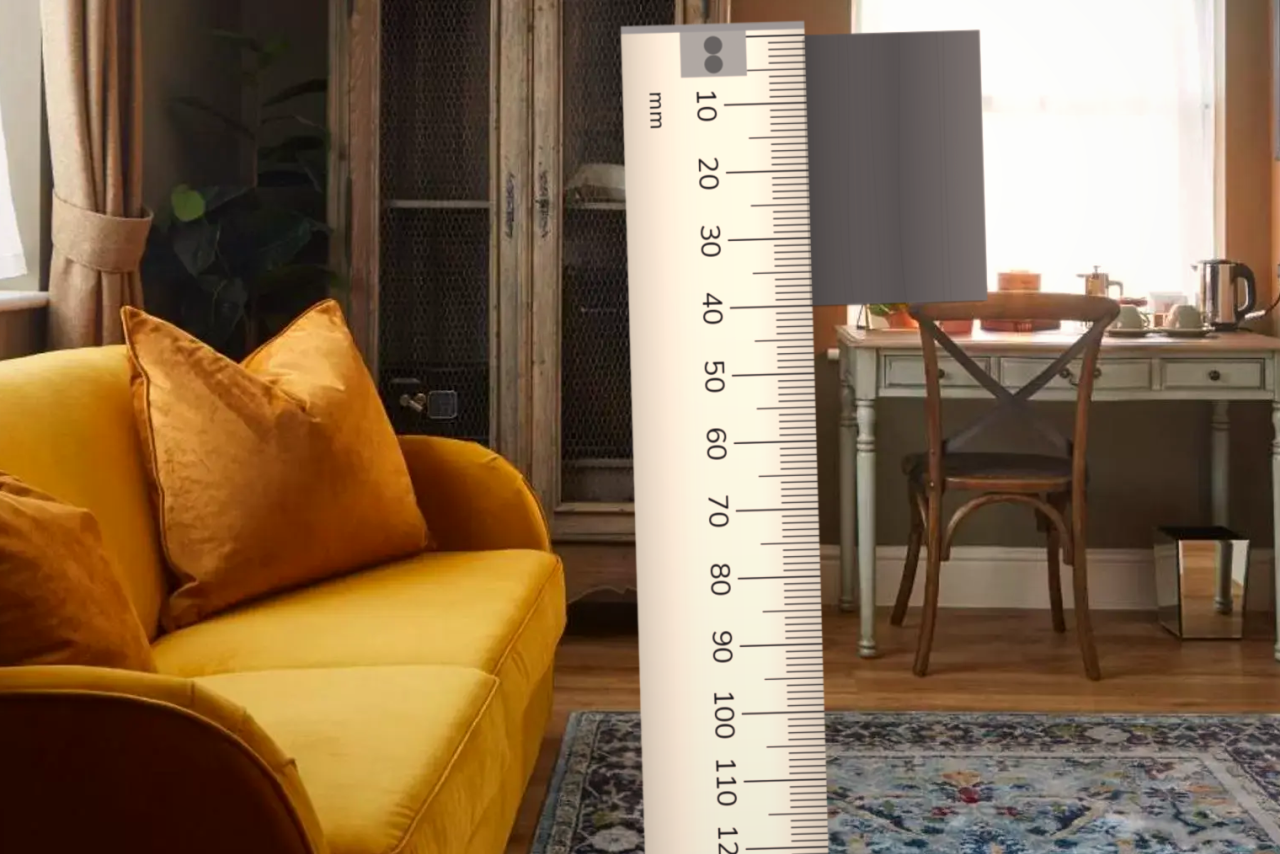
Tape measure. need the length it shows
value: 40 mm
